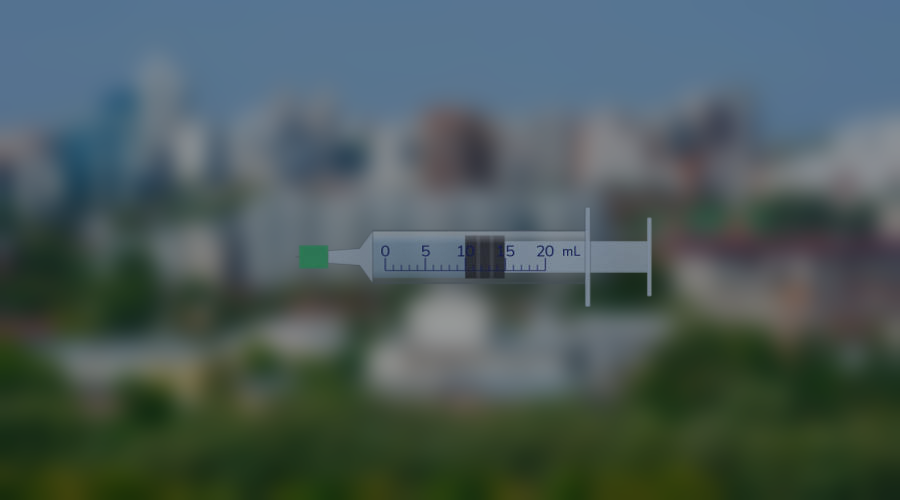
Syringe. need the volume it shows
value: 10 mL
